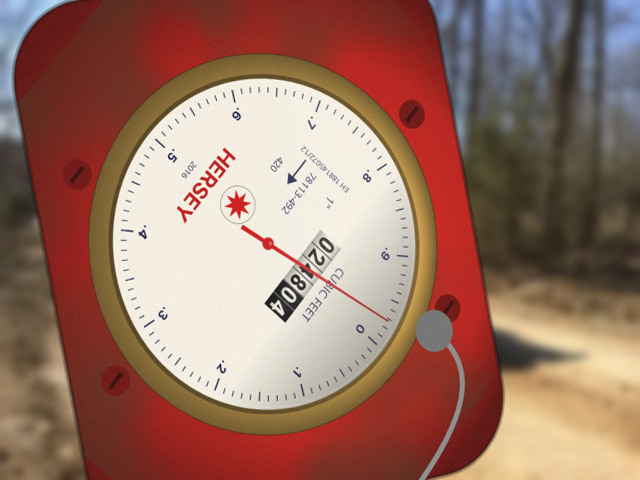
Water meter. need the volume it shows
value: 24803.97 ft³
